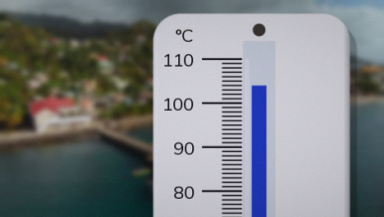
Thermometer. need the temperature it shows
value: 104 °C
